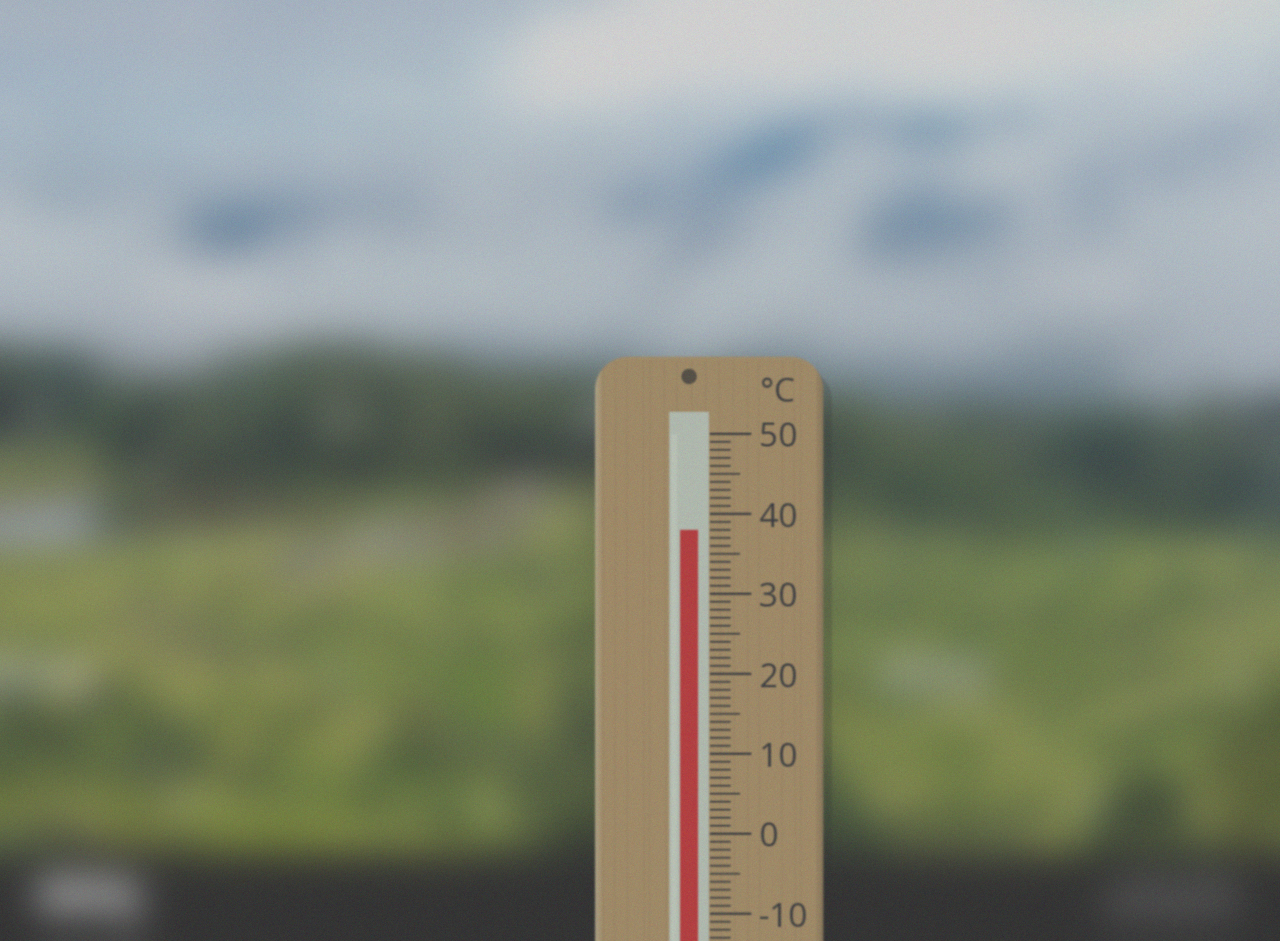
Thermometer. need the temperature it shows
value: 38 °C
